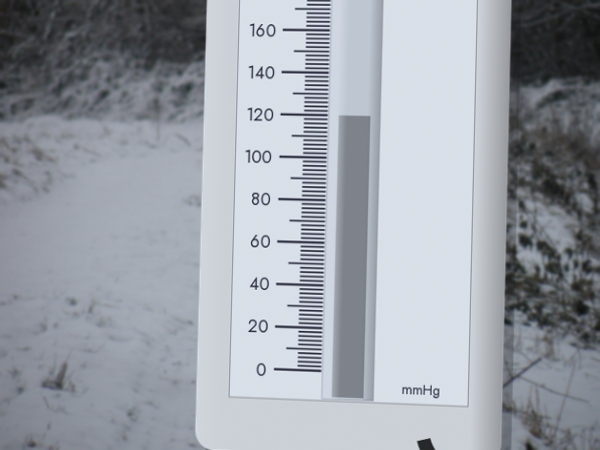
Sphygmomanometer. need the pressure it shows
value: 120 mmHg
